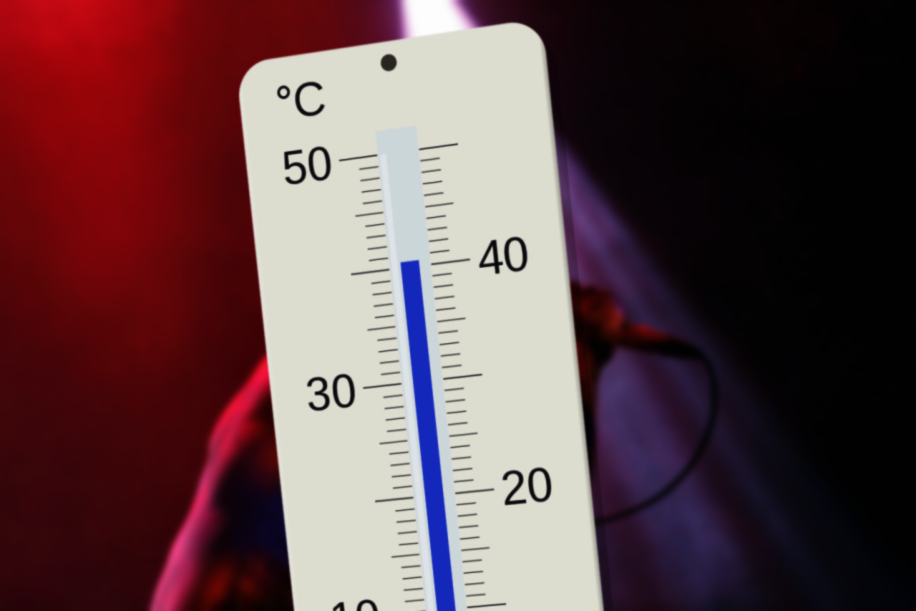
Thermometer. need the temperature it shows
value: 40.5 °C
